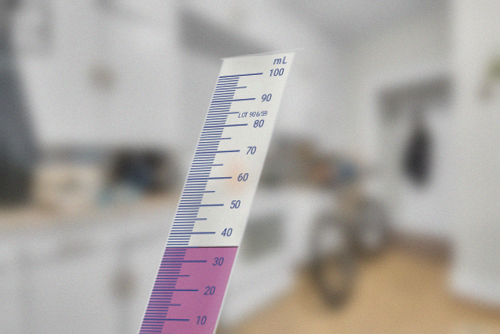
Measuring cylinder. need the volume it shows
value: 35 mL
